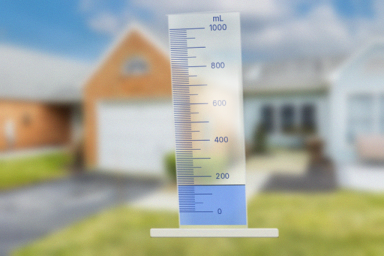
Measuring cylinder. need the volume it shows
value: 150 mL
